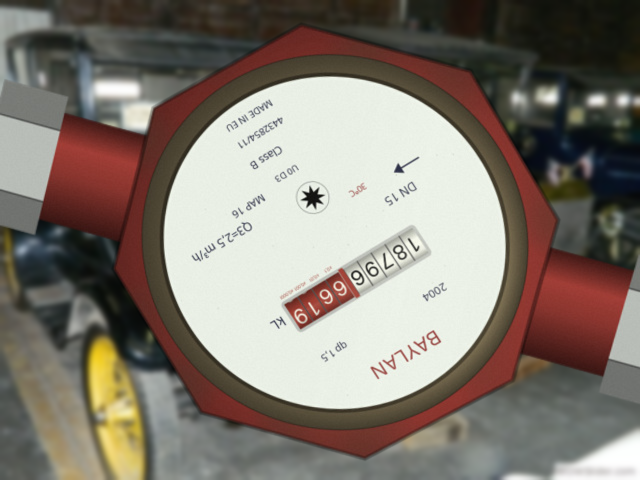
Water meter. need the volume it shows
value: 18796.6619 kL
